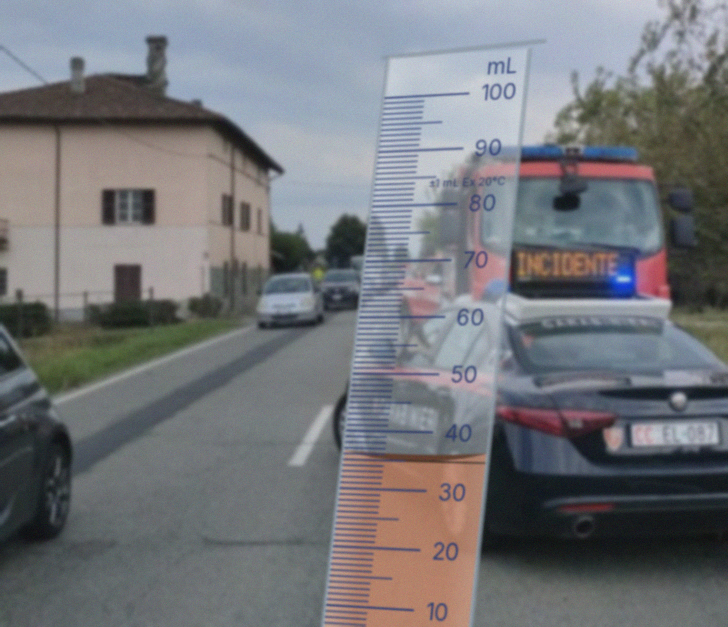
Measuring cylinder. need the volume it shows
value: 35 mL
